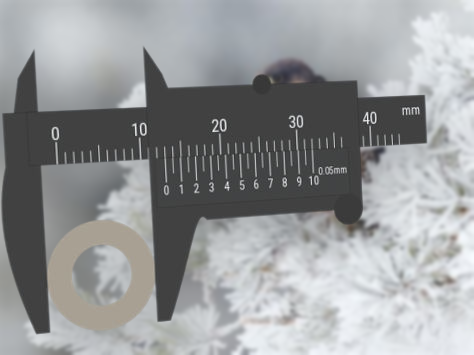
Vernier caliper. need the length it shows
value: 13.0 mm
